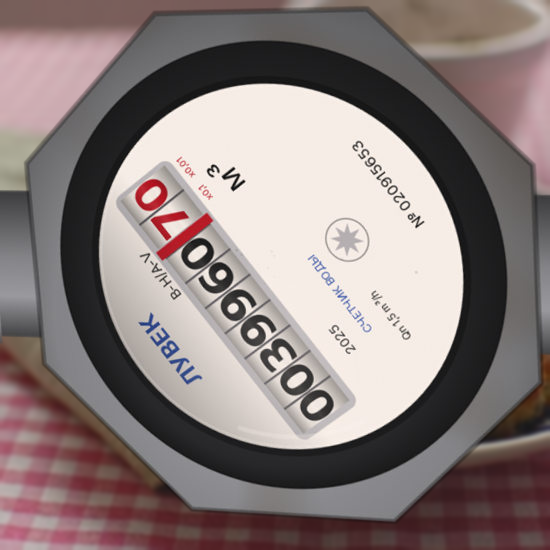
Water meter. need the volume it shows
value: 39960.70 m³
